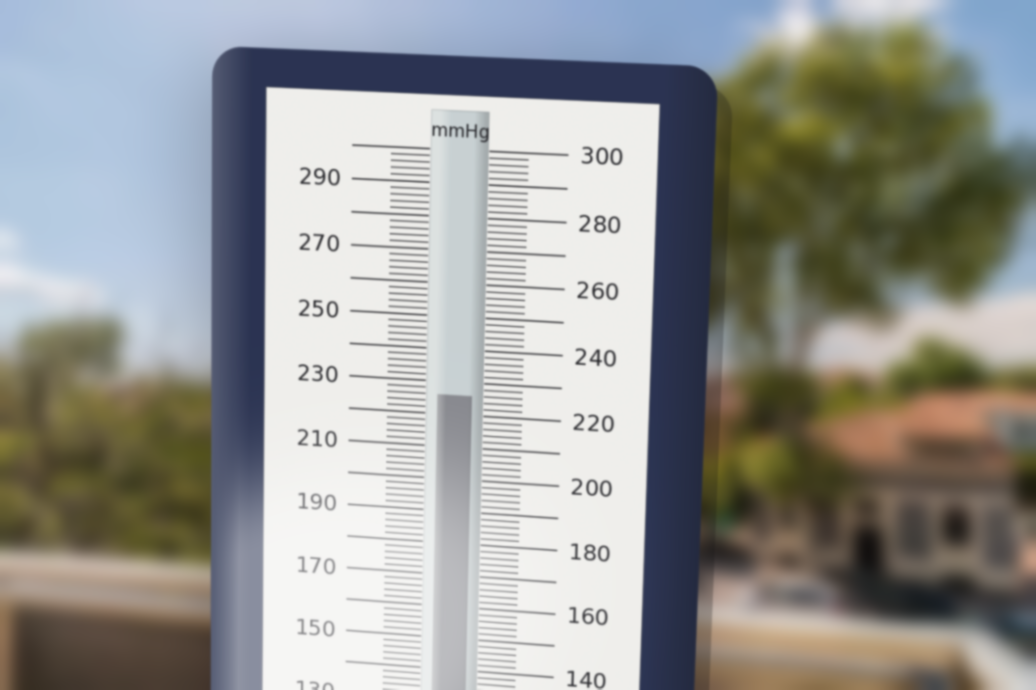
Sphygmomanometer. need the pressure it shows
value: 226 mmHg
